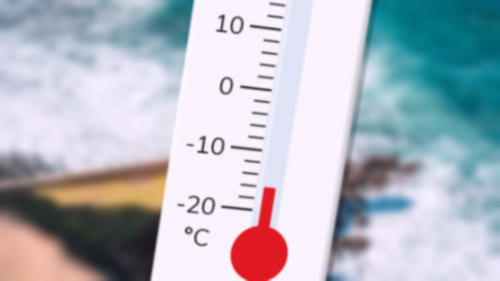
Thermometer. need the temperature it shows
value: -16 °C
